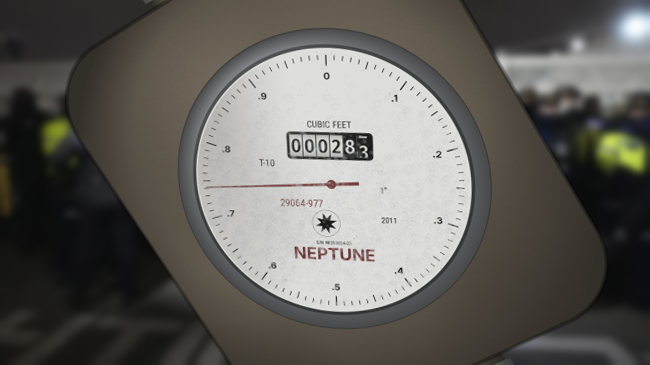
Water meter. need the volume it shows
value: 282.74 ft³
